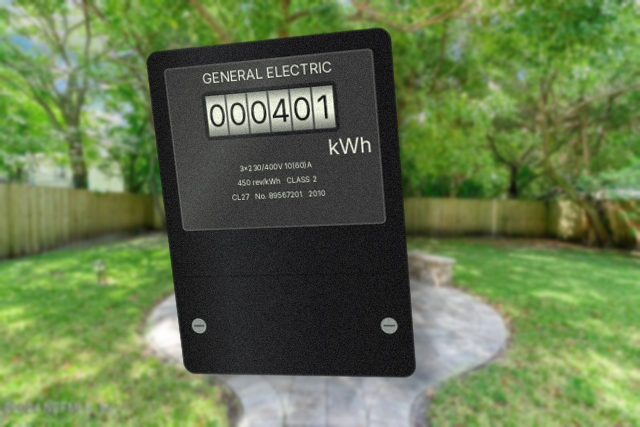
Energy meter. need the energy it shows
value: 401 kWh
